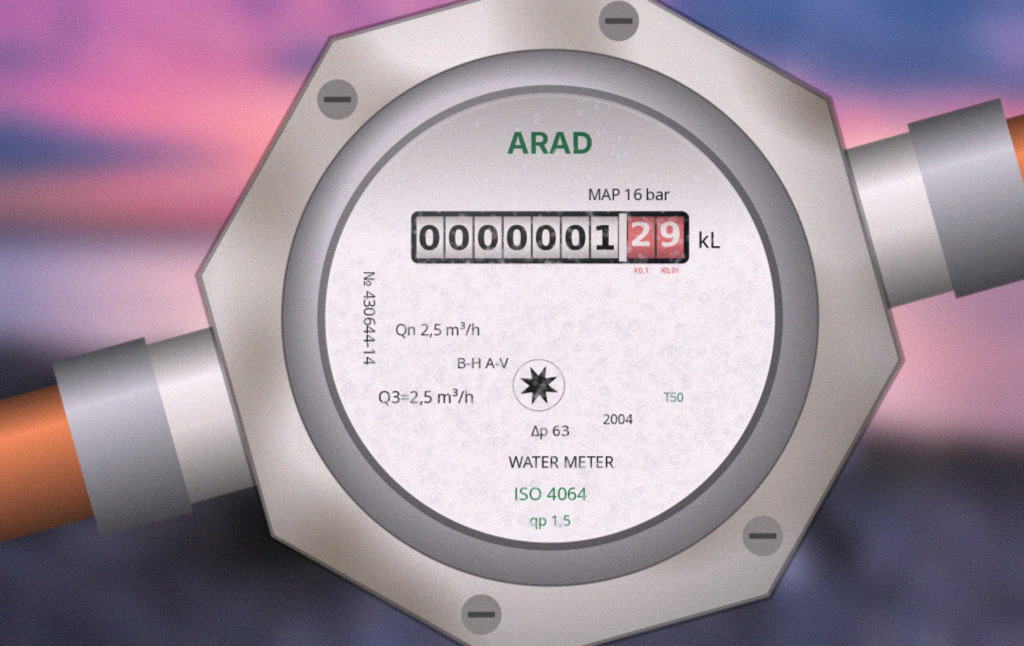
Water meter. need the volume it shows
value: 1.29 kL
